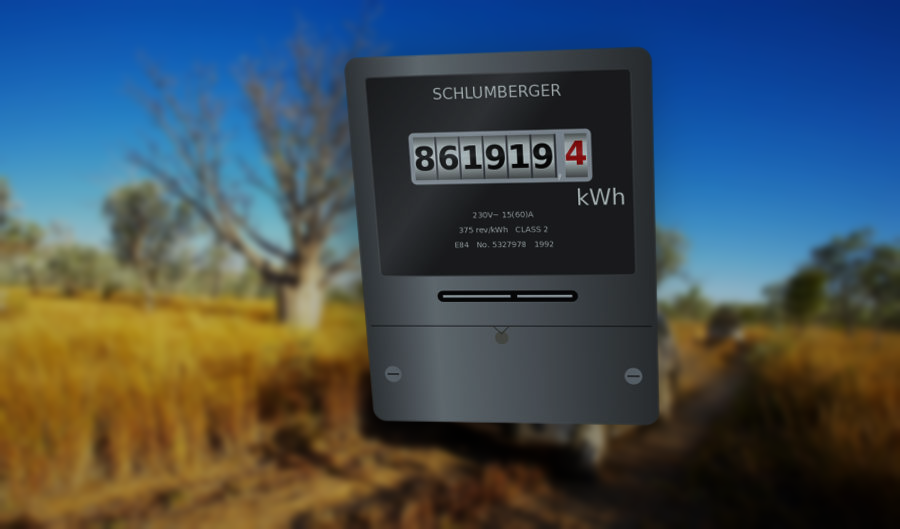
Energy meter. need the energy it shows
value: 861919.4 kWh
